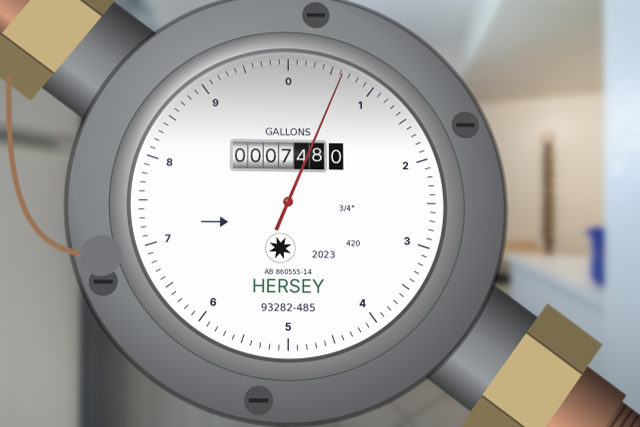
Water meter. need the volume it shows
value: 7480.6 gal
